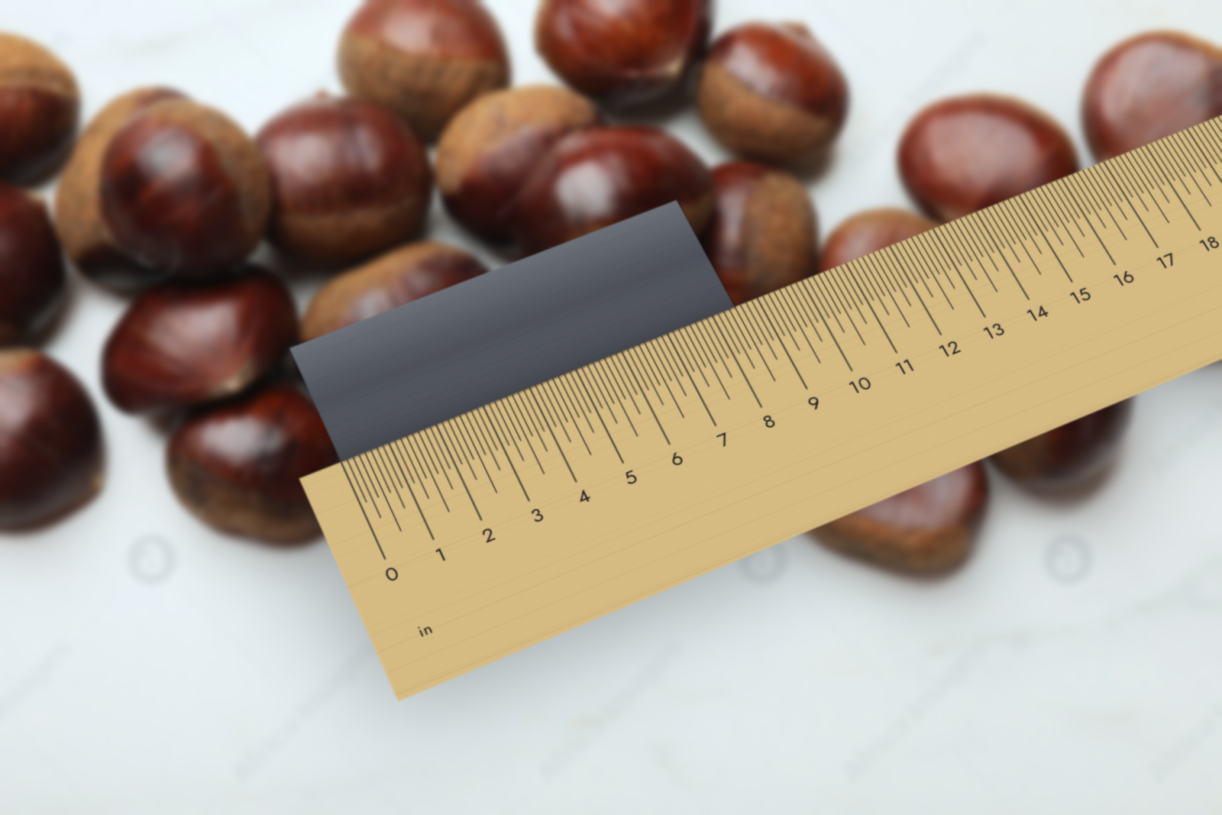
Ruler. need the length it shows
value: 8.5 in
